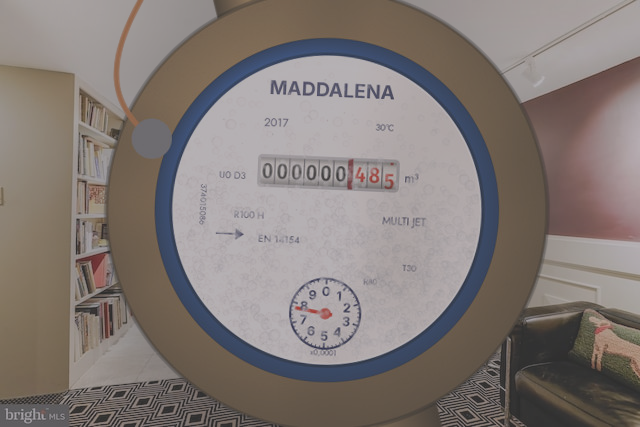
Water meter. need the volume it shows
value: 0.4847 m³
